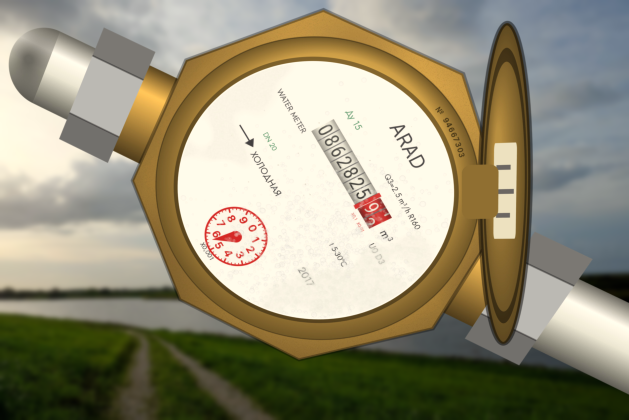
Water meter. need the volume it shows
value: 862825.915 m³
